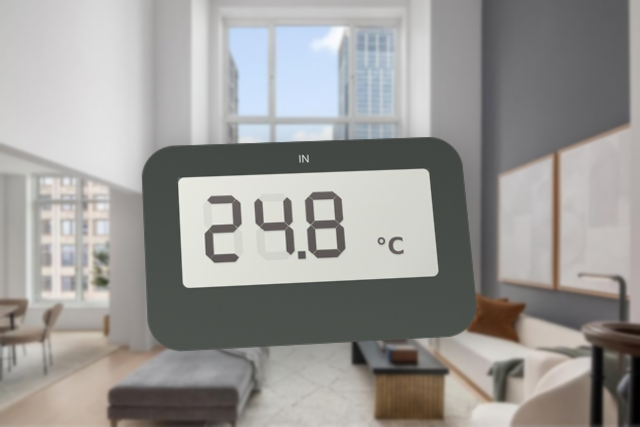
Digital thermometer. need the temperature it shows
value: 24.8 °C
